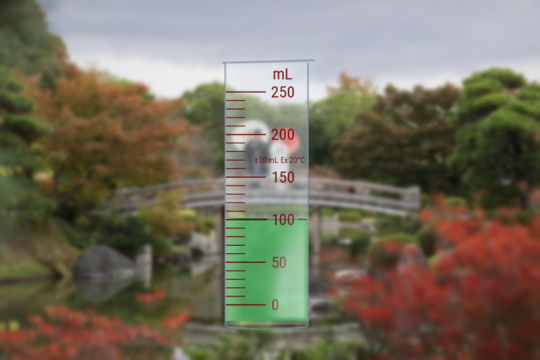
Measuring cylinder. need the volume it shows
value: 100 mL
